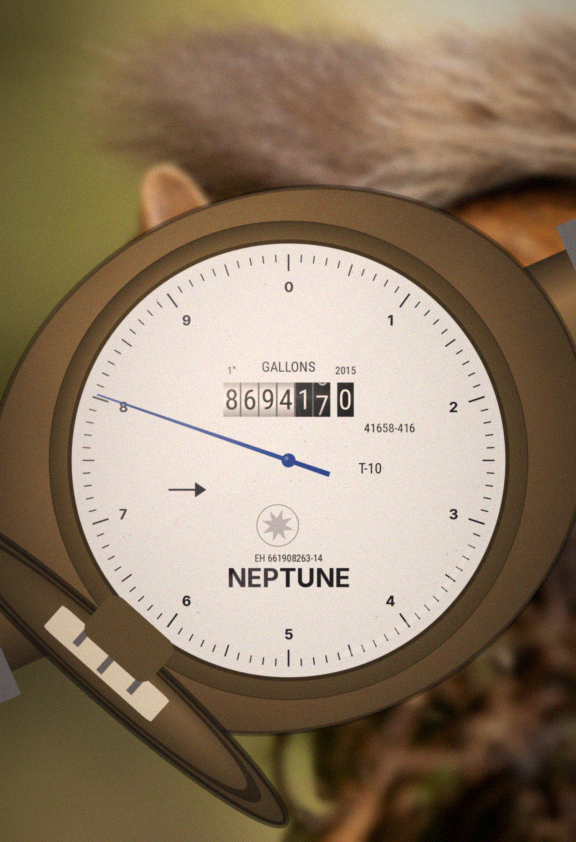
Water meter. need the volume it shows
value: 8694168.0 gal
